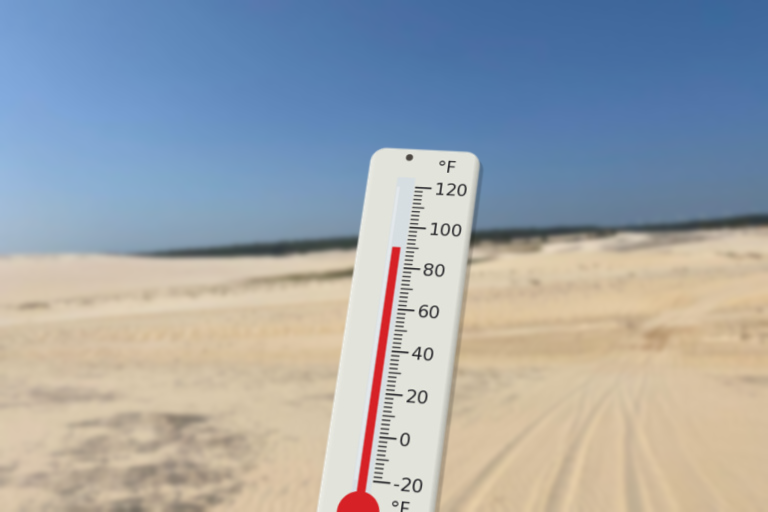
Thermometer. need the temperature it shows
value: 90 °F
